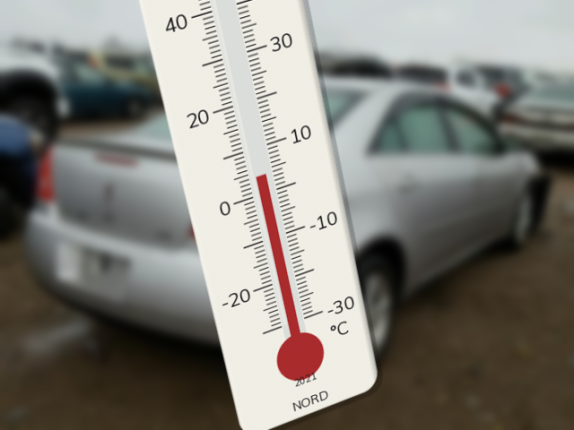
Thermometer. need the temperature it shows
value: 4 °C
